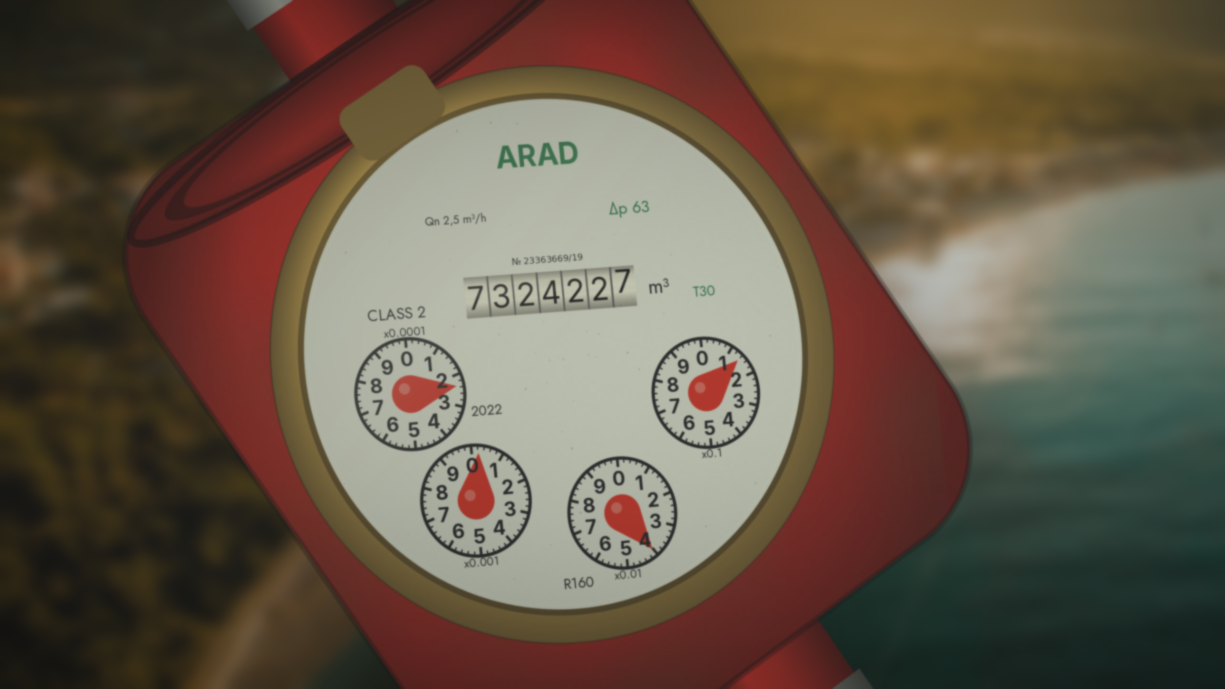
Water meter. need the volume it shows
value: 7324227.1402 m³
